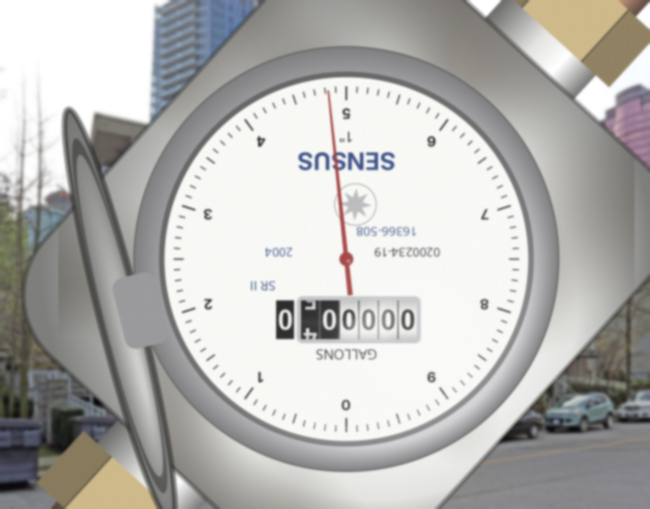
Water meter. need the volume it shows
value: 44.8 gal
